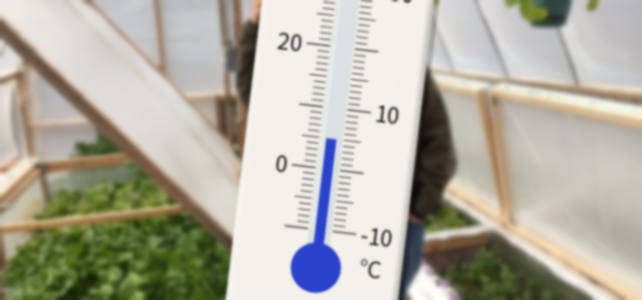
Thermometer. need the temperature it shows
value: 5 °C
